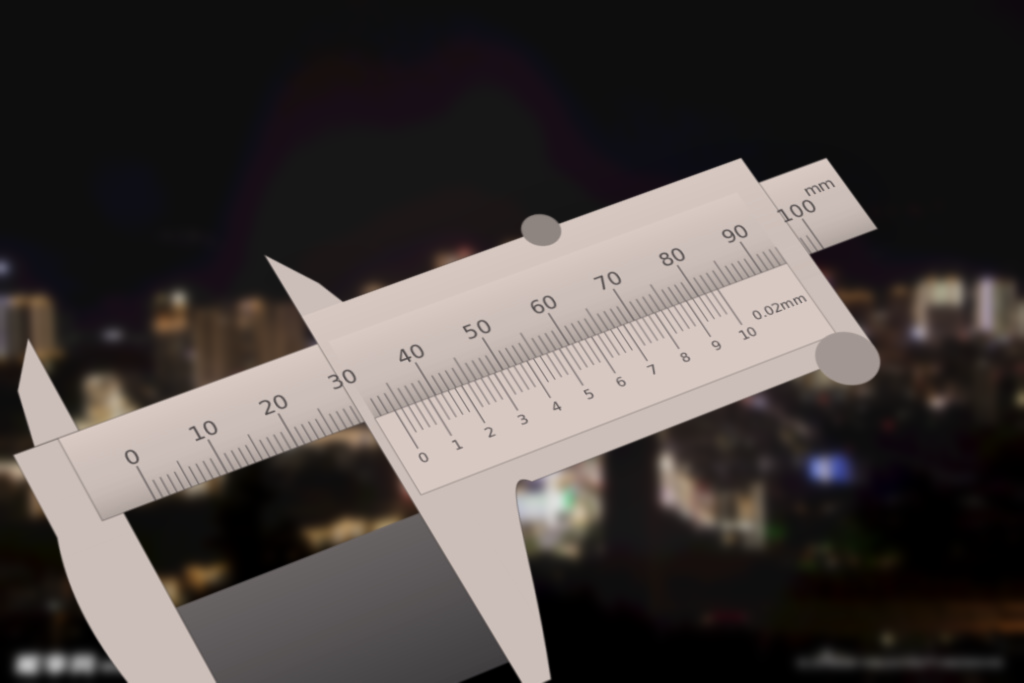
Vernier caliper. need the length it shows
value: 34.0 mm
